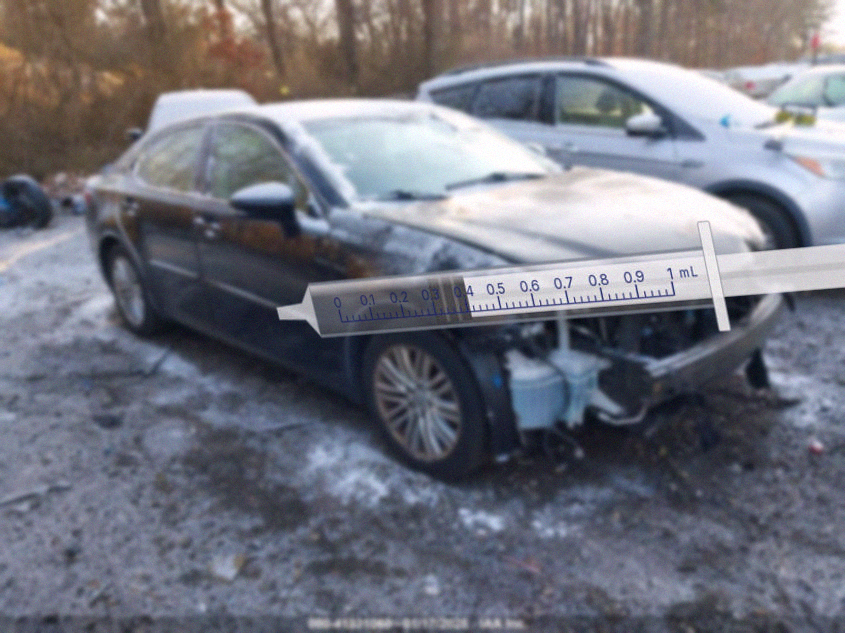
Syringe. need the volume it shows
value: 0.3 mL
